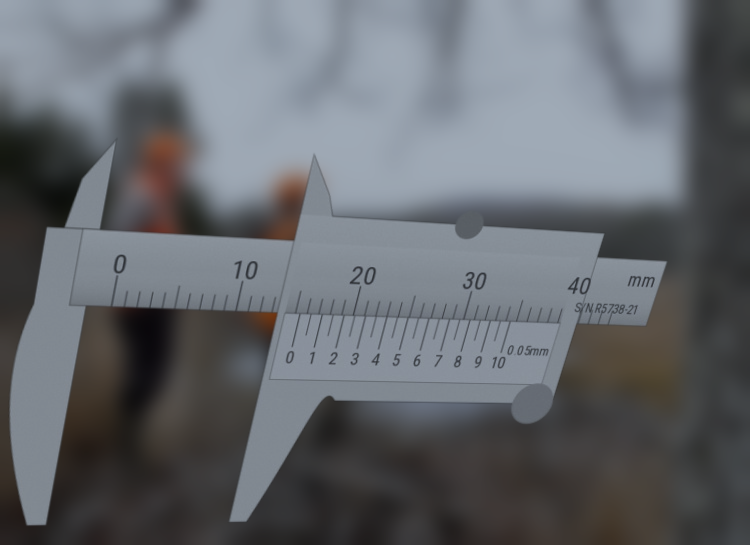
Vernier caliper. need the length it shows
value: 15.4 mm
